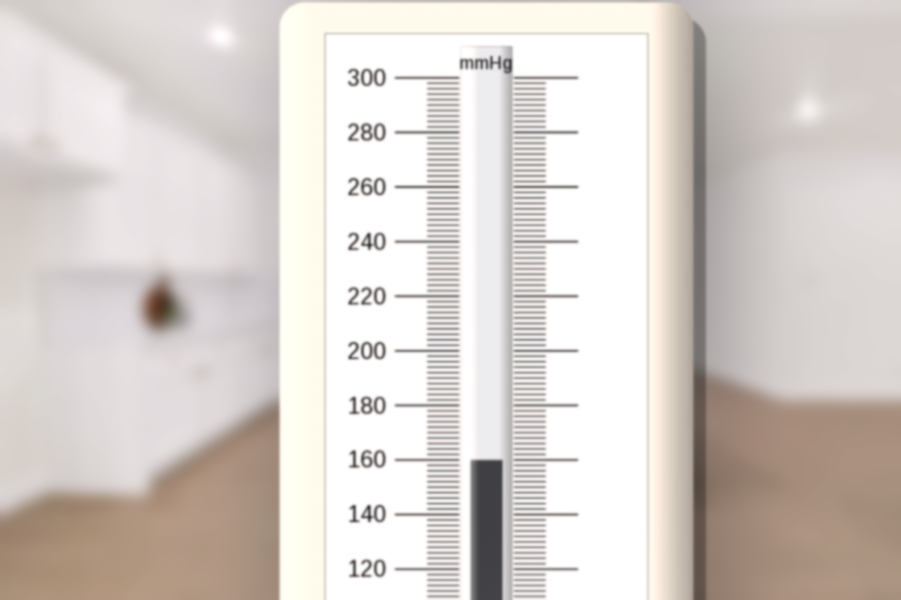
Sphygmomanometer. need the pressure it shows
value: 160 mmHg
